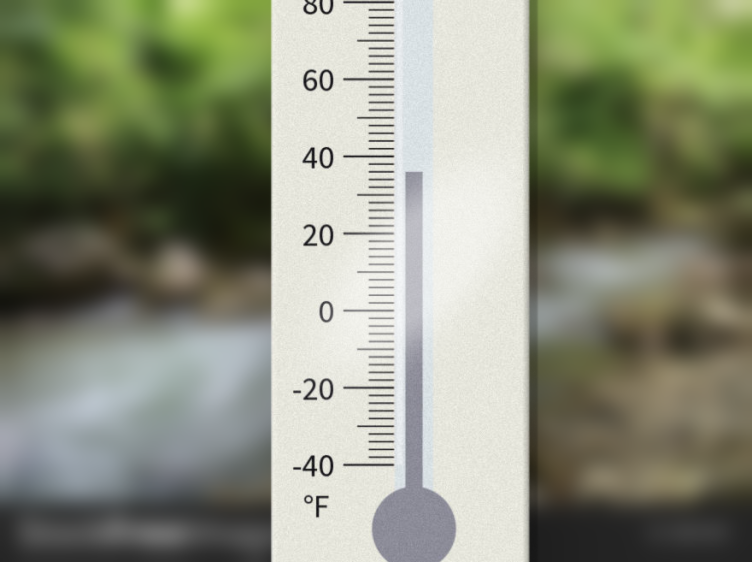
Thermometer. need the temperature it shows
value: 36 °F
